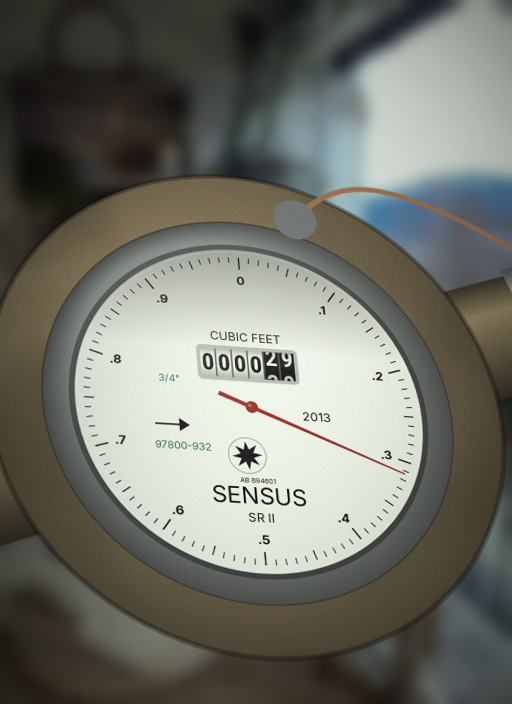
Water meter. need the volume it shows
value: 29.31 ft³
